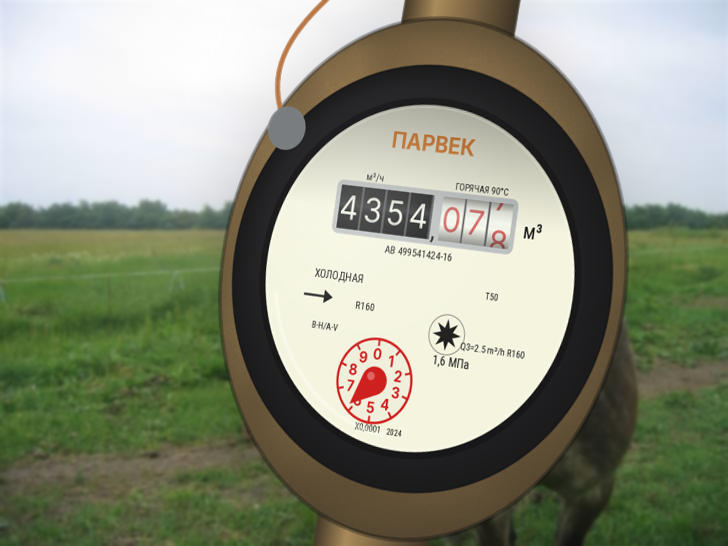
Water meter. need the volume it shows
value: 4354.0776 m³
